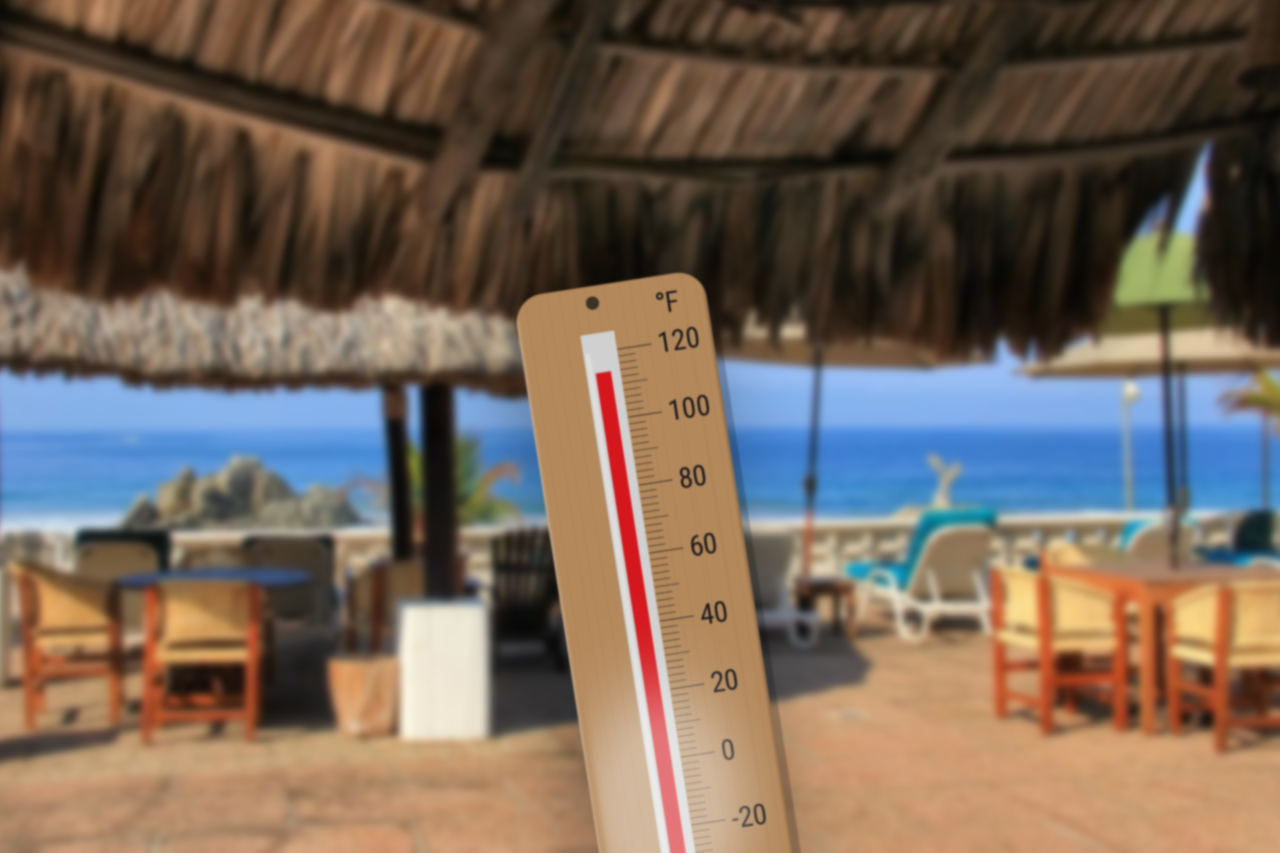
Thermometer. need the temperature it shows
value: 114 °F
